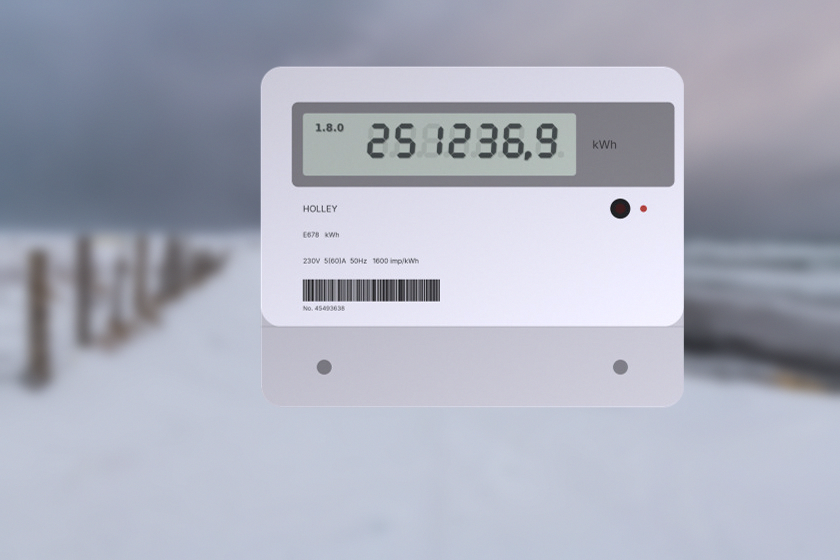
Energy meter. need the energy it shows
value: 251236.9 kWh
